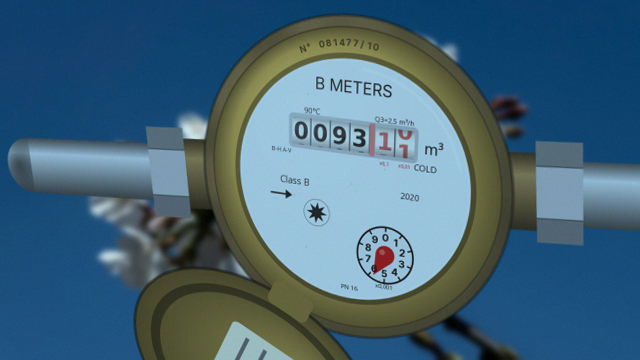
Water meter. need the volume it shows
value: 93.105 m³
